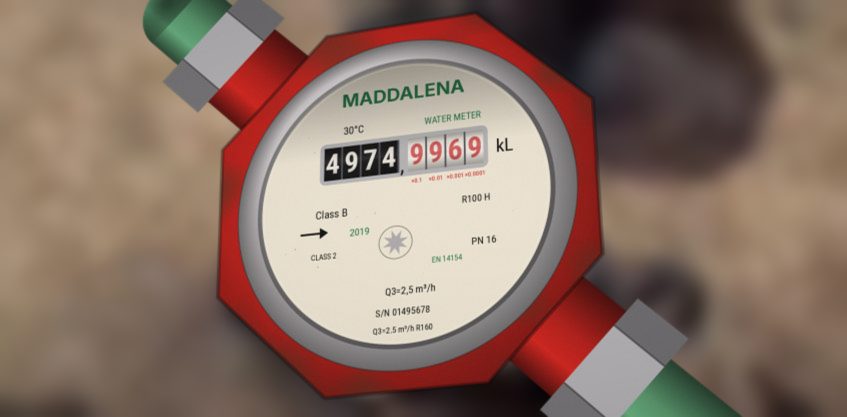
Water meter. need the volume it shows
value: 4974.9969 kL
